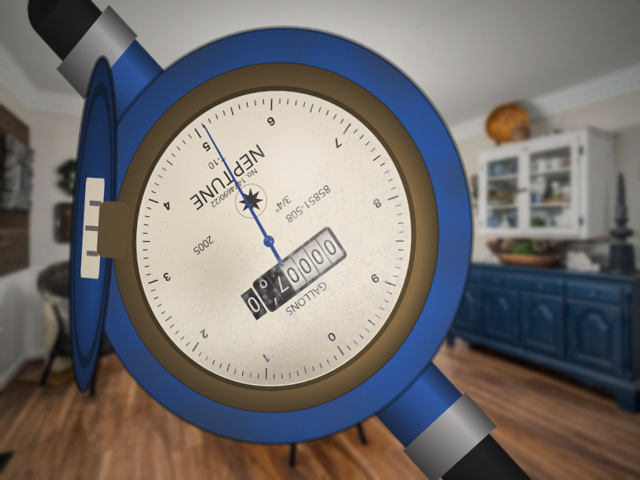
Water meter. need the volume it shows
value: 775.1 gal
